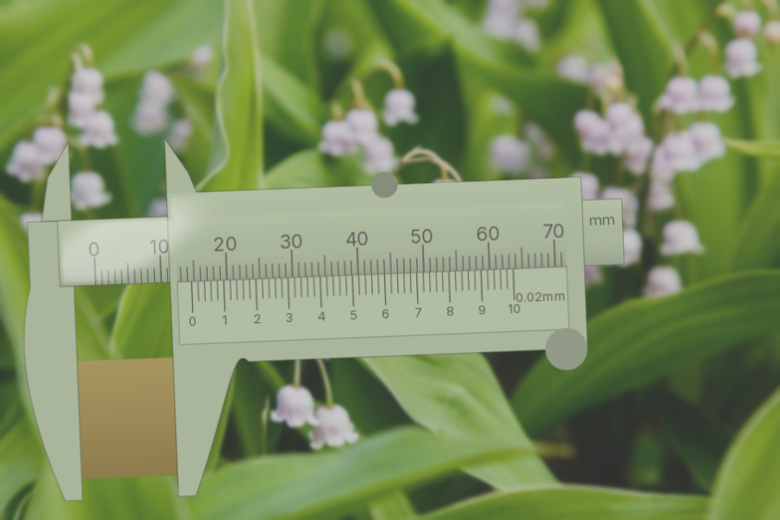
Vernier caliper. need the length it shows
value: 14.6 mm
